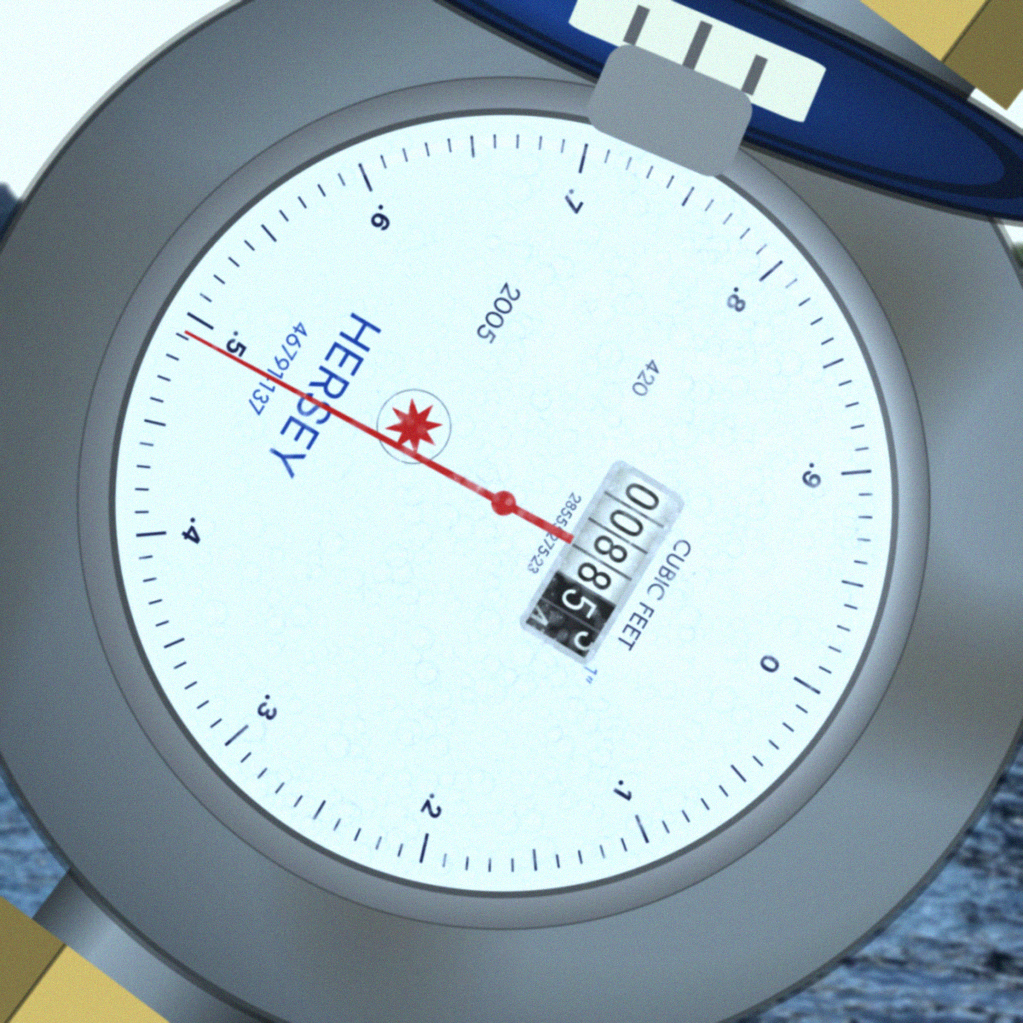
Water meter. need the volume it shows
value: 8853.49 ft³
